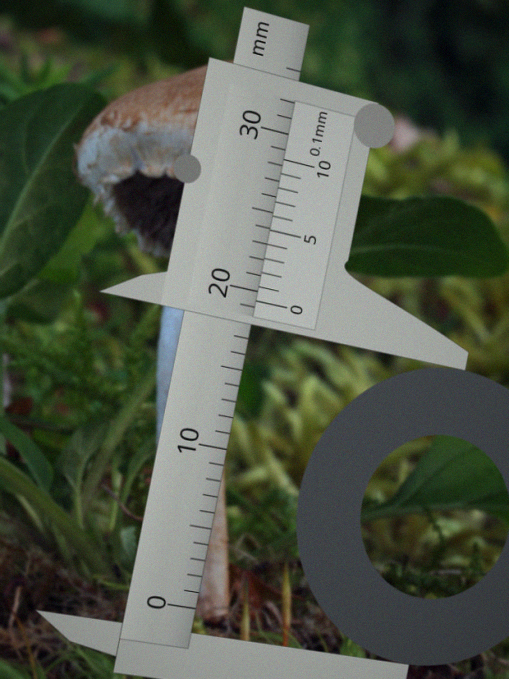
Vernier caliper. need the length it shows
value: 19.4 mm
